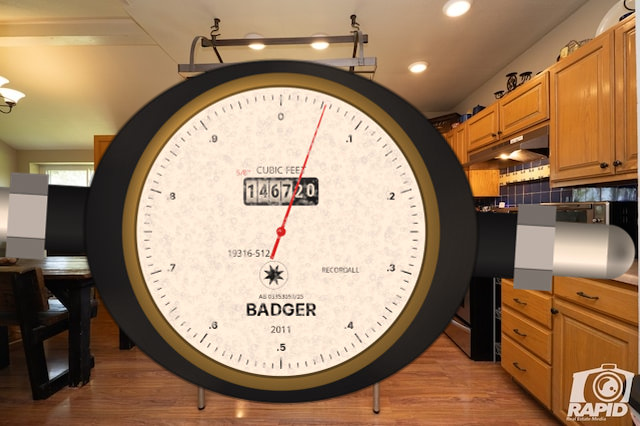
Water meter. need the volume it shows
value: 146720.05 ft³
